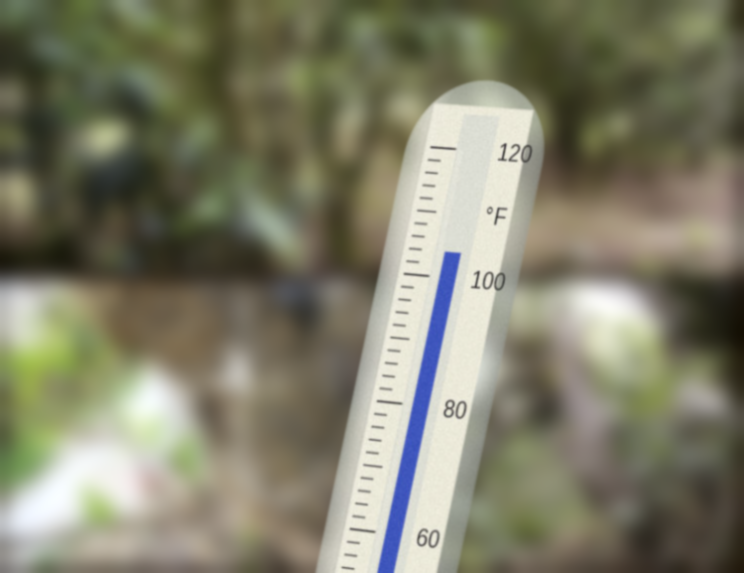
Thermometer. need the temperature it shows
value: 104 °F
